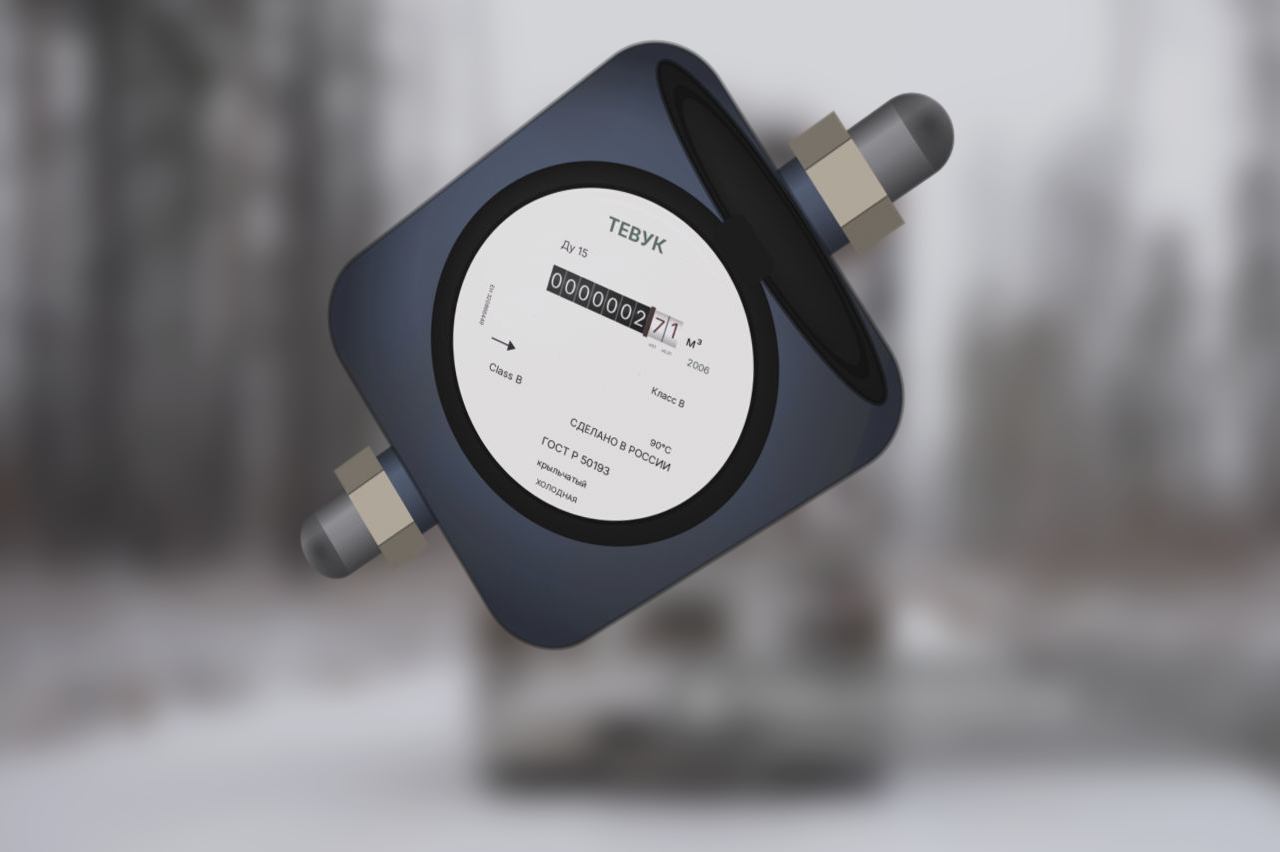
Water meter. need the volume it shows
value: 2.71 m³
